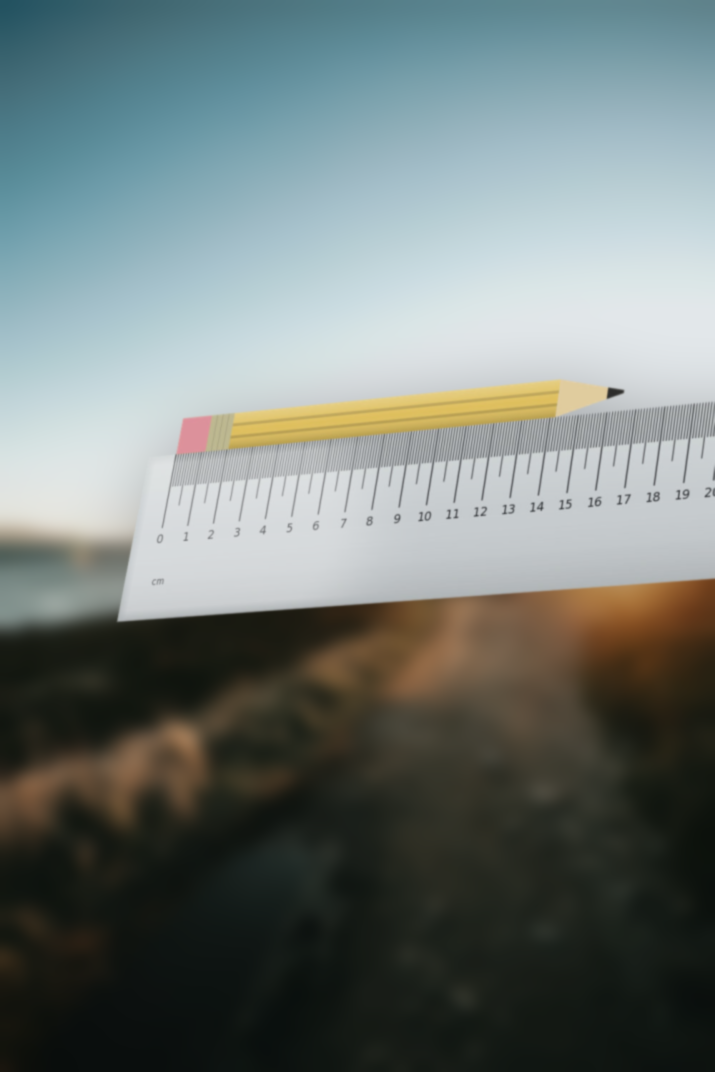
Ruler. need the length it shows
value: 16.5 cm
